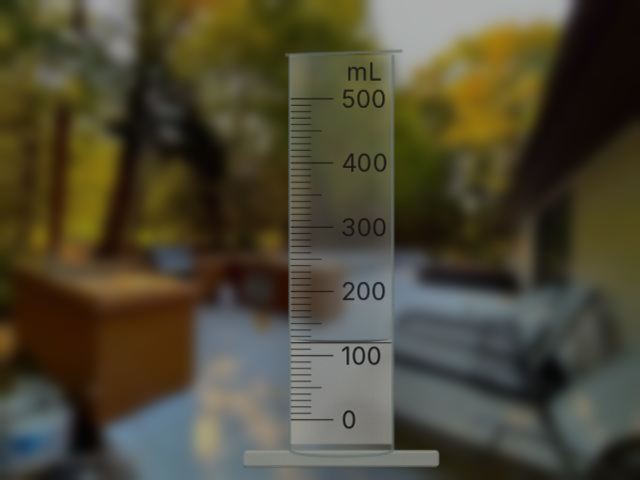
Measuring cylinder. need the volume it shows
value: 120 mL
